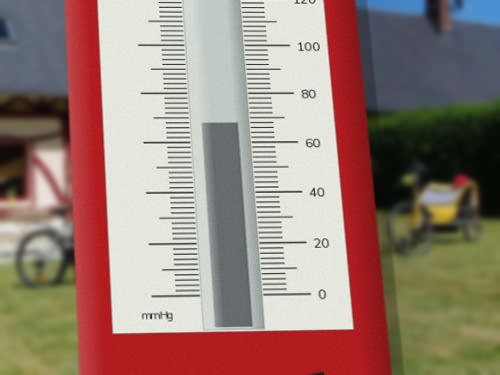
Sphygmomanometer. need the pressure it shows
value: 68 mmHg
